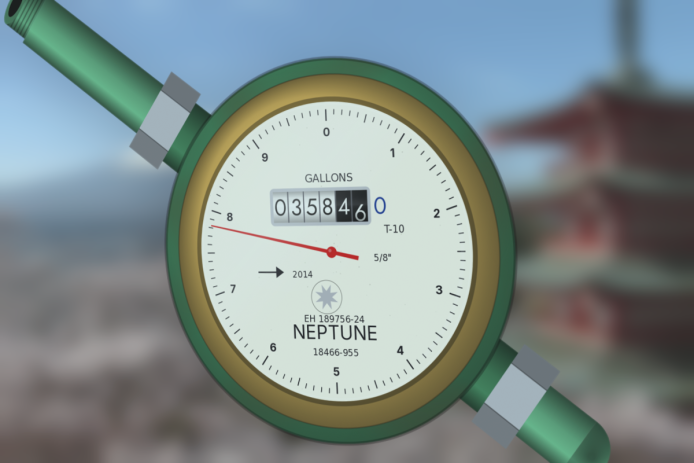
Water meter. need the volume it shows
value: 358457.8 gal
